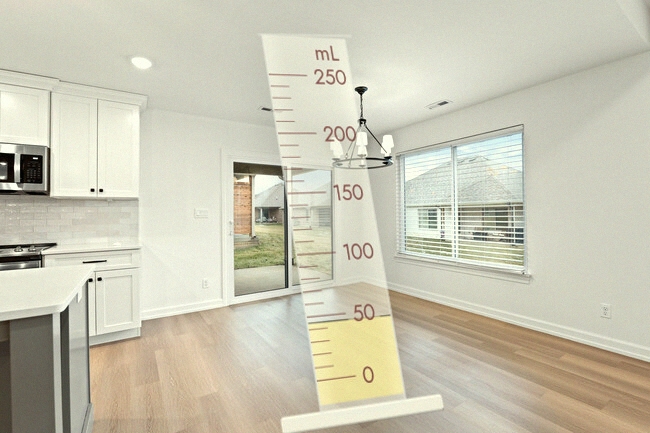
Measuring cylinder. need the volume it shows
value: 45 mL
